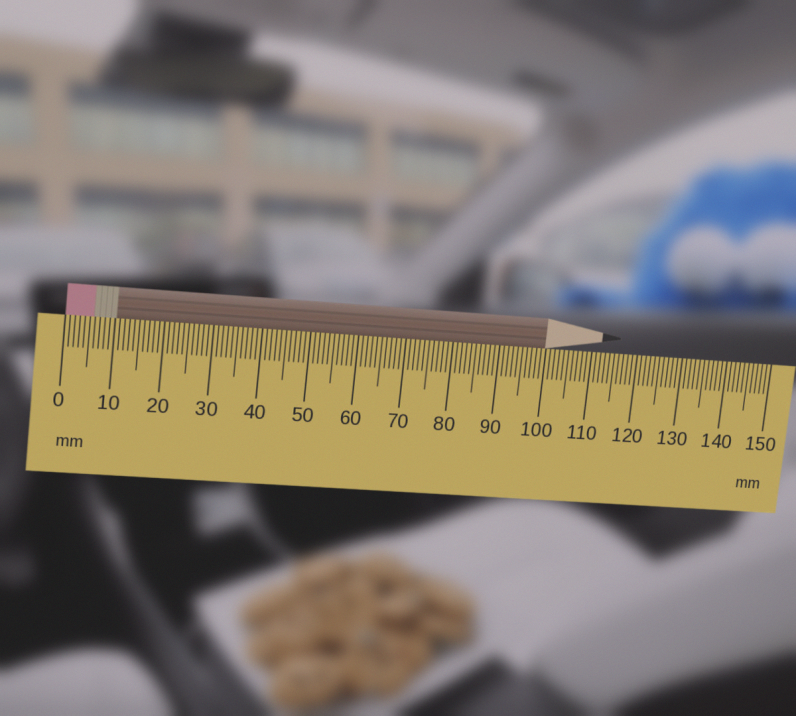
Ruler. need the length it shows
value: 116 mm
